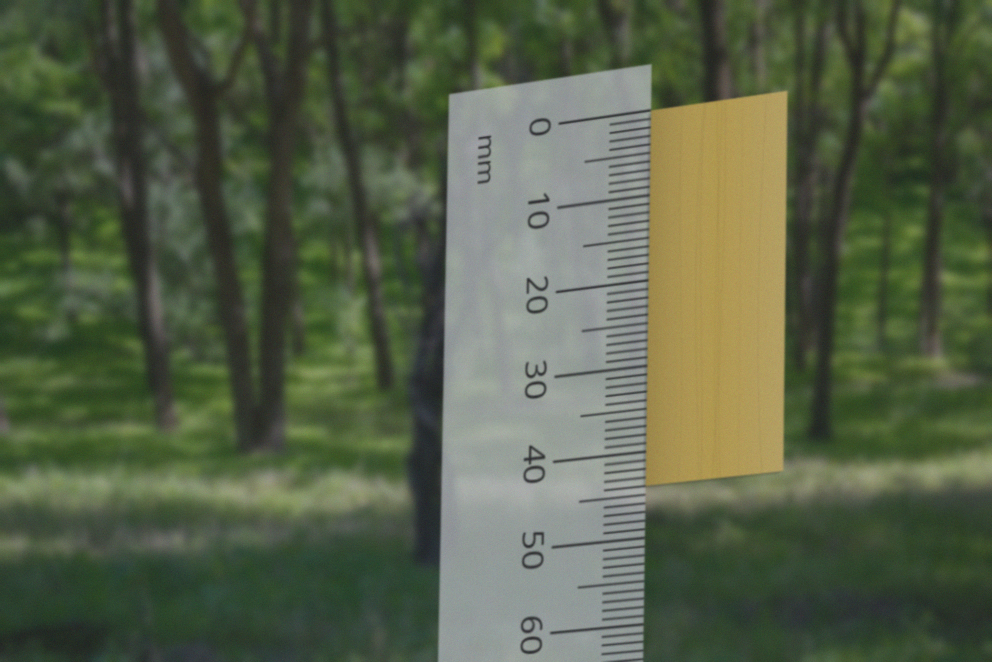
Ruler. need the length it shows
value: 44 mm
